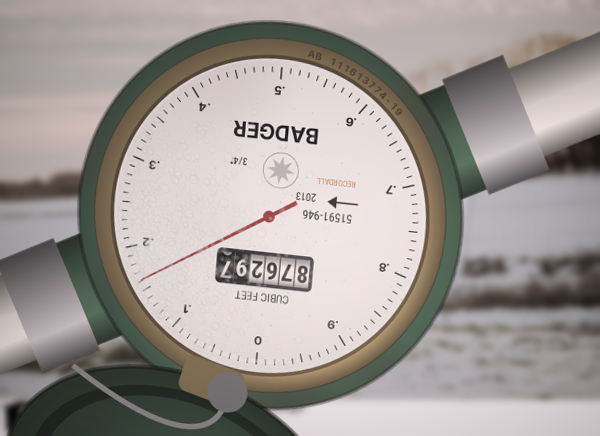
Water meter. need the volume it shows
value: 876297.16 ft³
